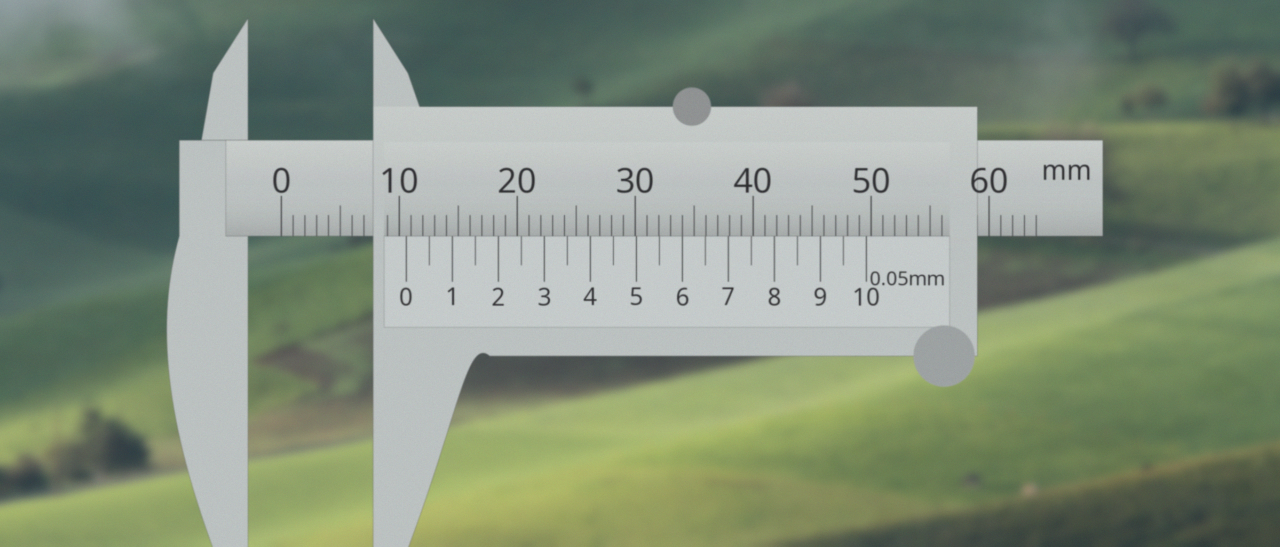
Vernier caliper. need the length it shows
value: 10.6 mm
